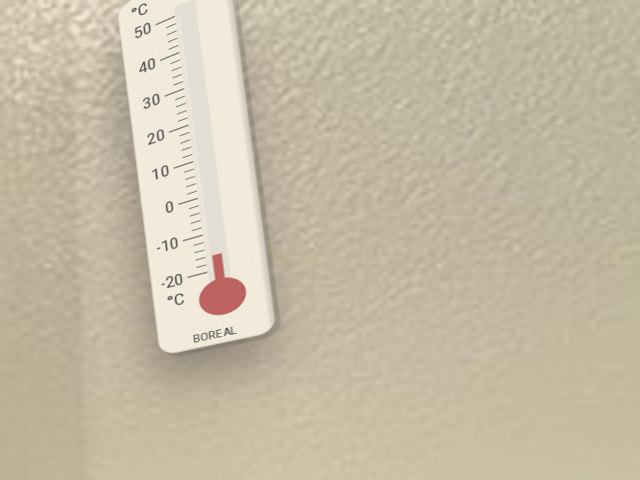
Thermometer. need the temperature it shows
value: -16 °C
